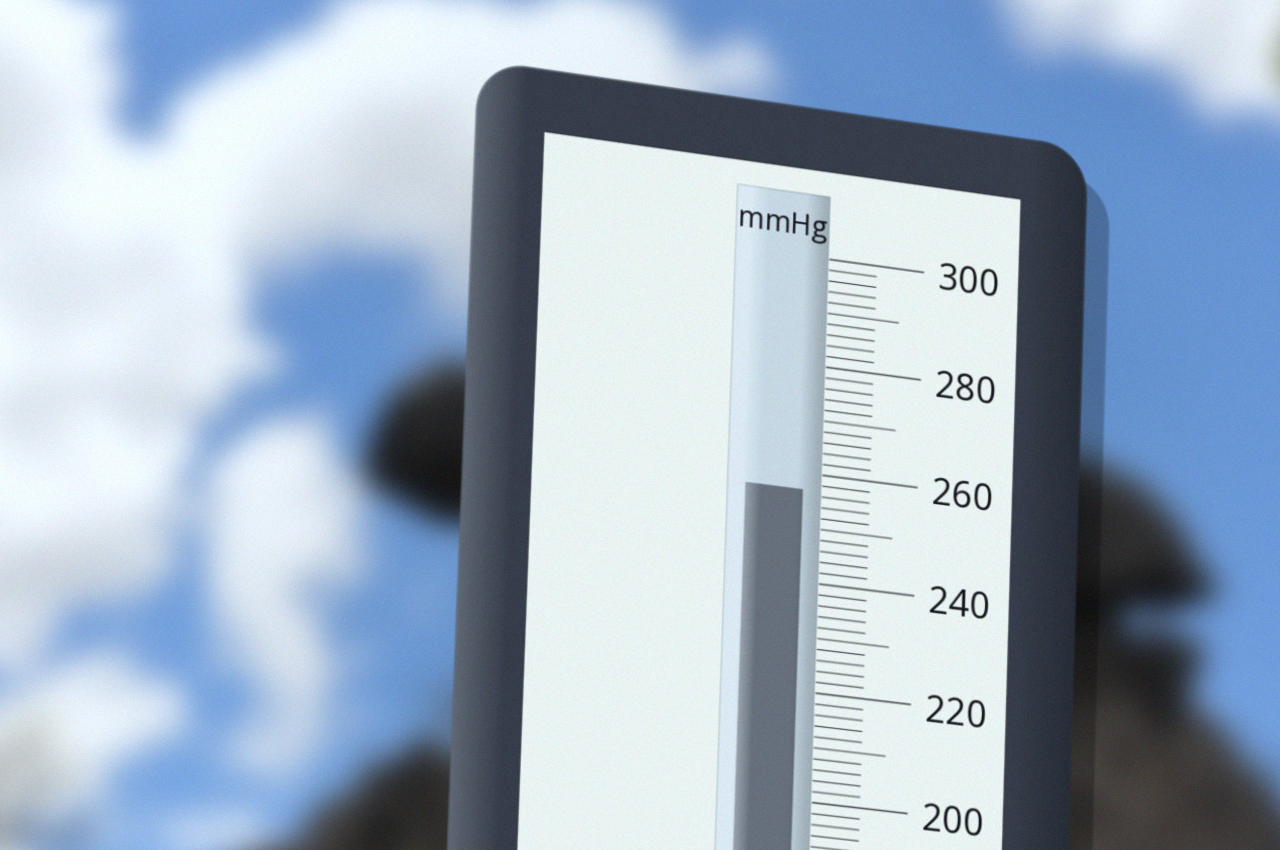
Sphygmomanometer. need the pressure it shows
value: 257 mmHg
